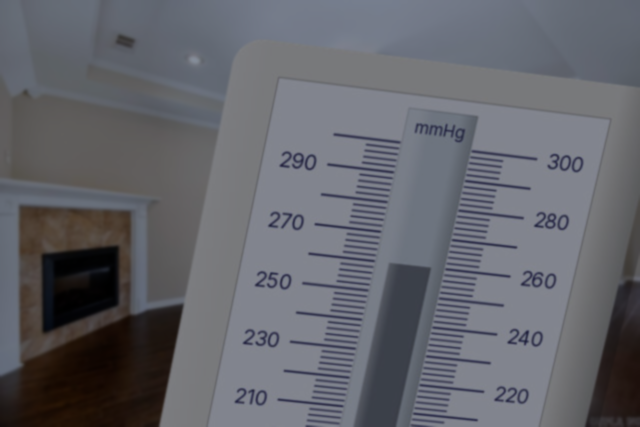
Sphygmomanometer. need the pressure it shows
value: 260 mmHg
